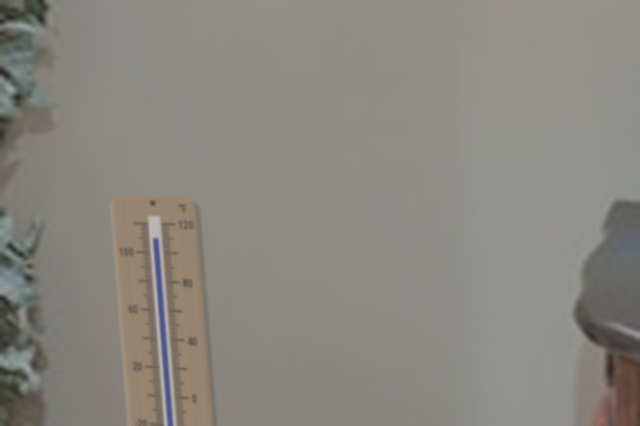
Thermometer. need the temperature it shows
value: 110 °F
